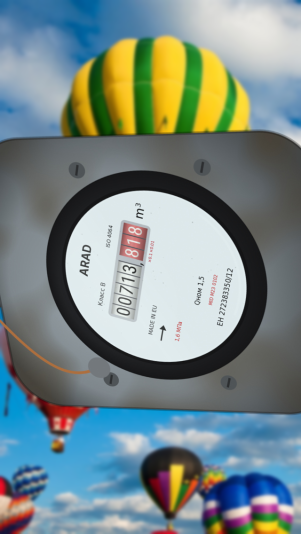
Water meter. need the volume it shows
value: 713.818 m³
